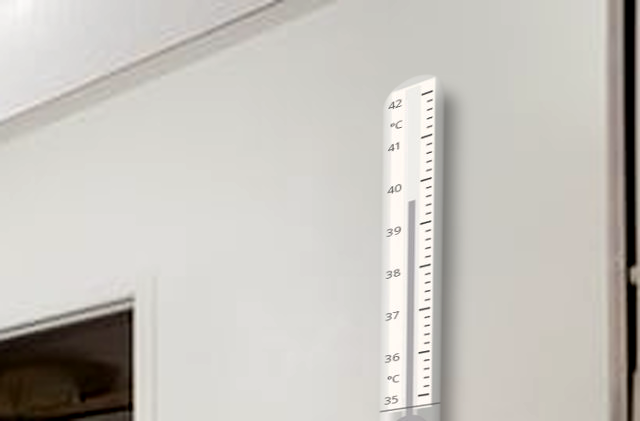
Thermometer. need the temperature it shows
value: 39.6 °C
